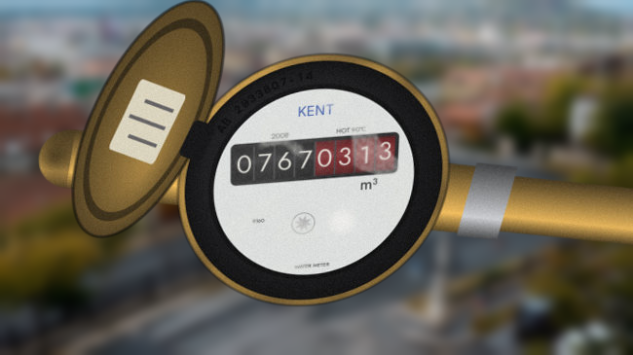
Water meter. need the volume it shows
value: 767.0313 m³
